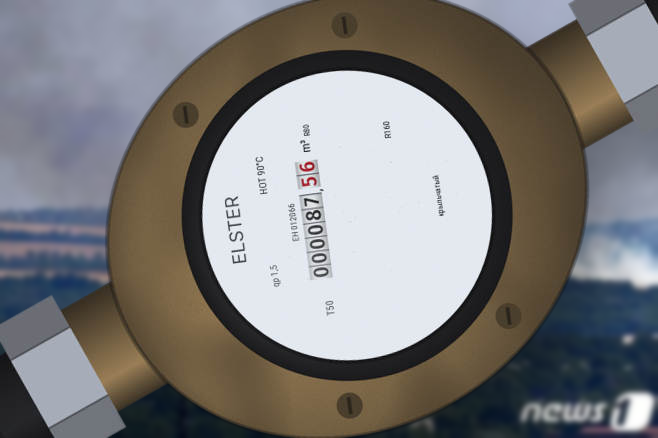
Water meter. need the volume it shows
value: 87.56 m³
